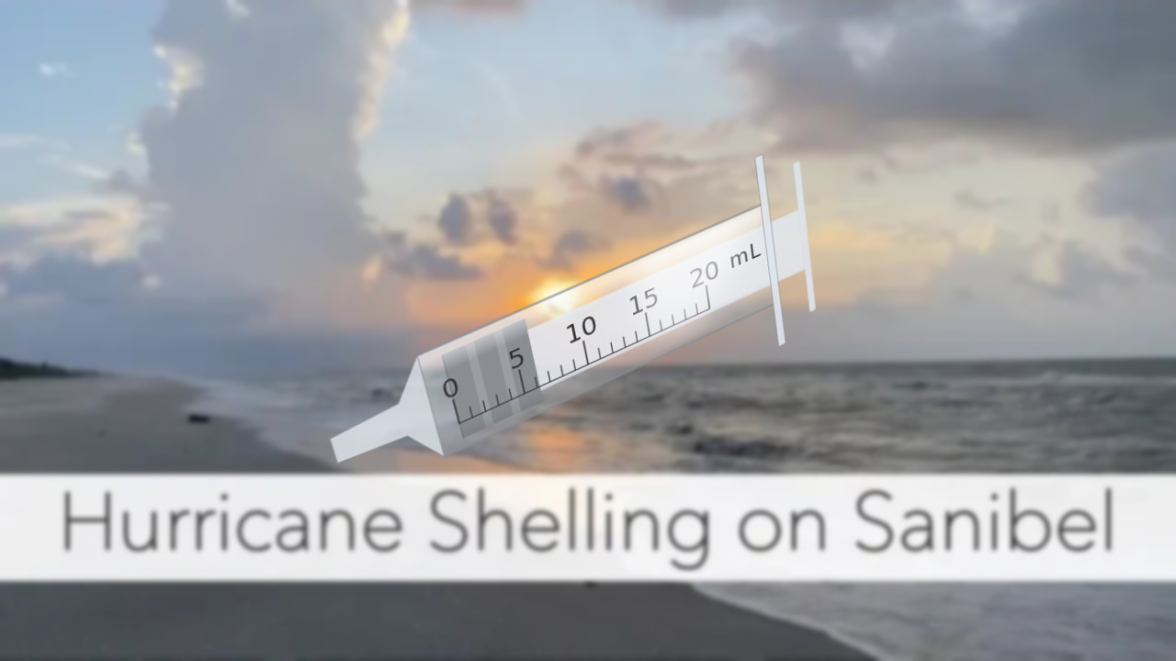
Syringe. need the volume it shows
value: 0 mL
